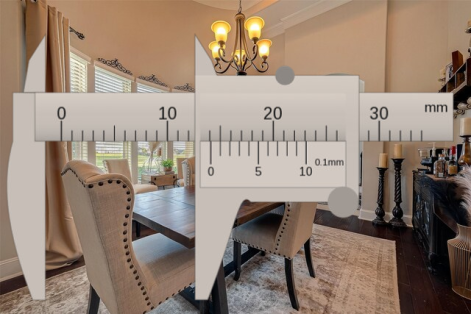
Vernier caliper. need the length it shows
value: 14.1 mm
